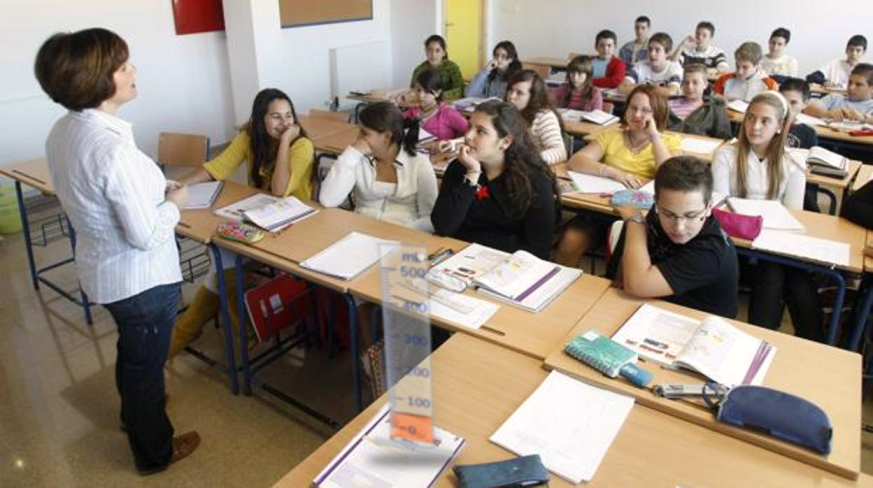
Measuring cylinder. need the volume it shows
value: 50 mL
